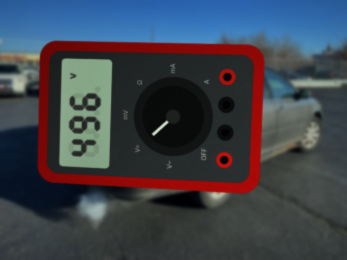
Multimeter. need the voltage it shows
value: 496 V
